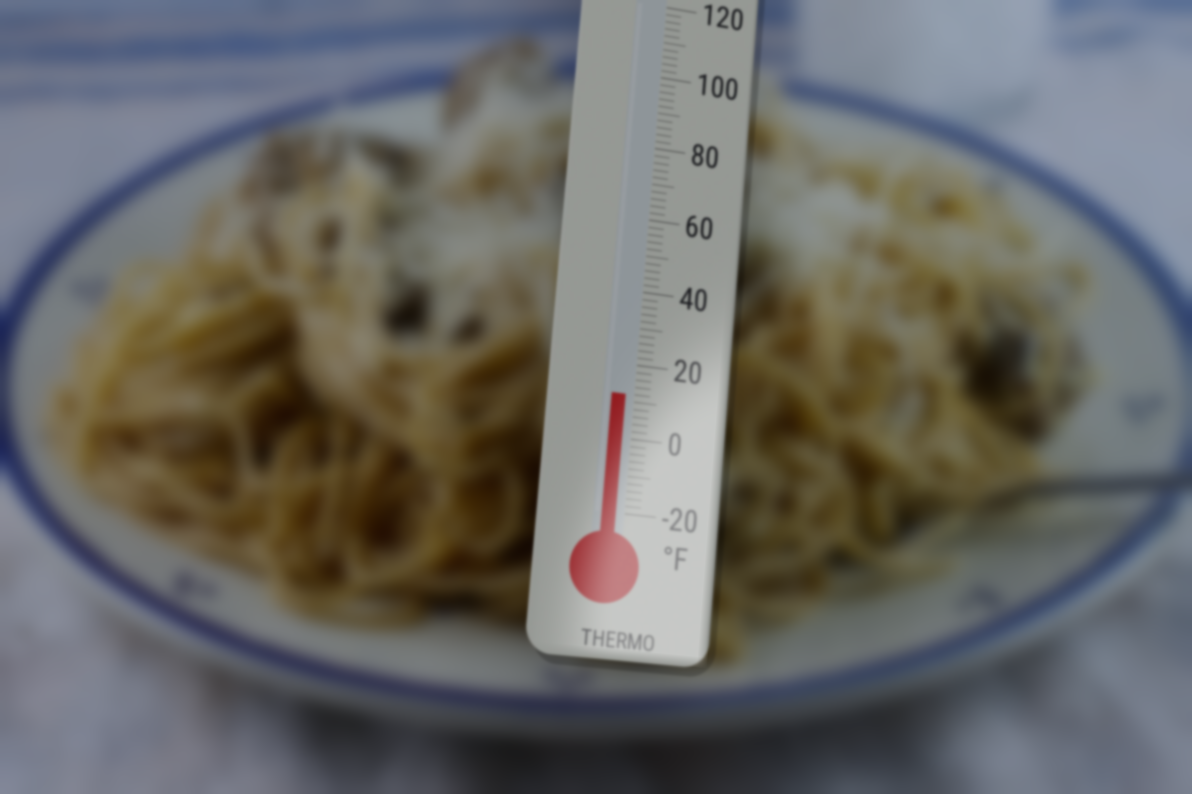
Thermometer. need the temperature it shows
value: 12 °F
